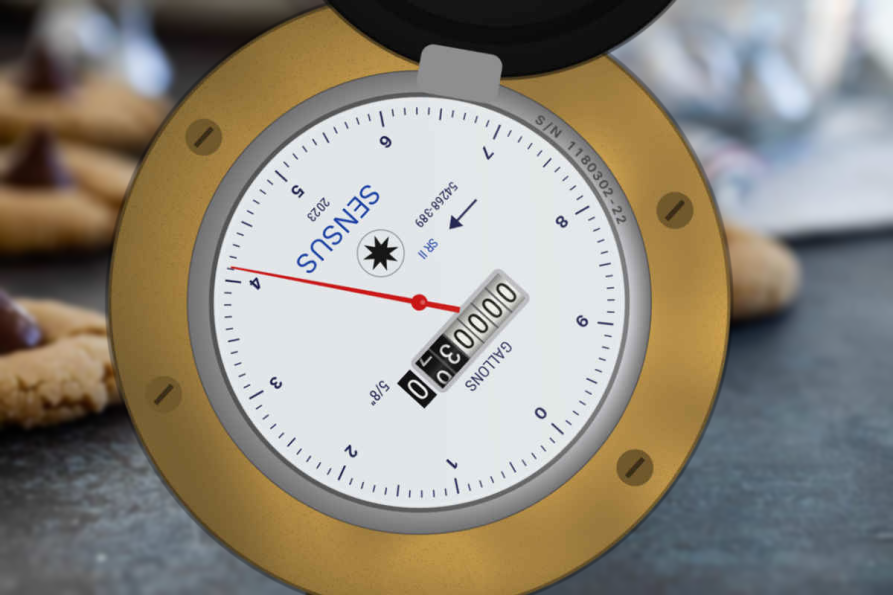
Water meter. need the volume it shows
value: 364.1 gal
